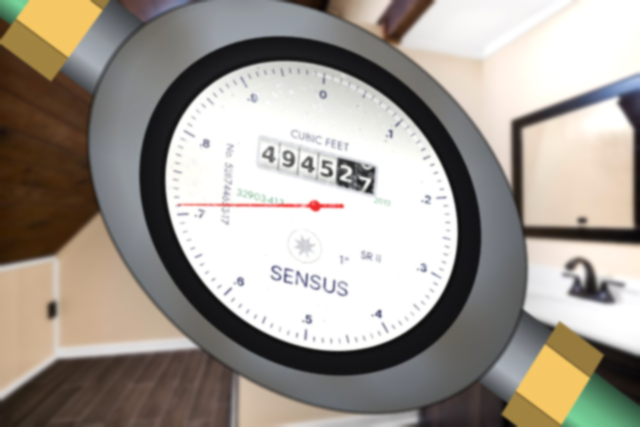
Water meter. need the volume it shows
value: 494526.71 ft³
